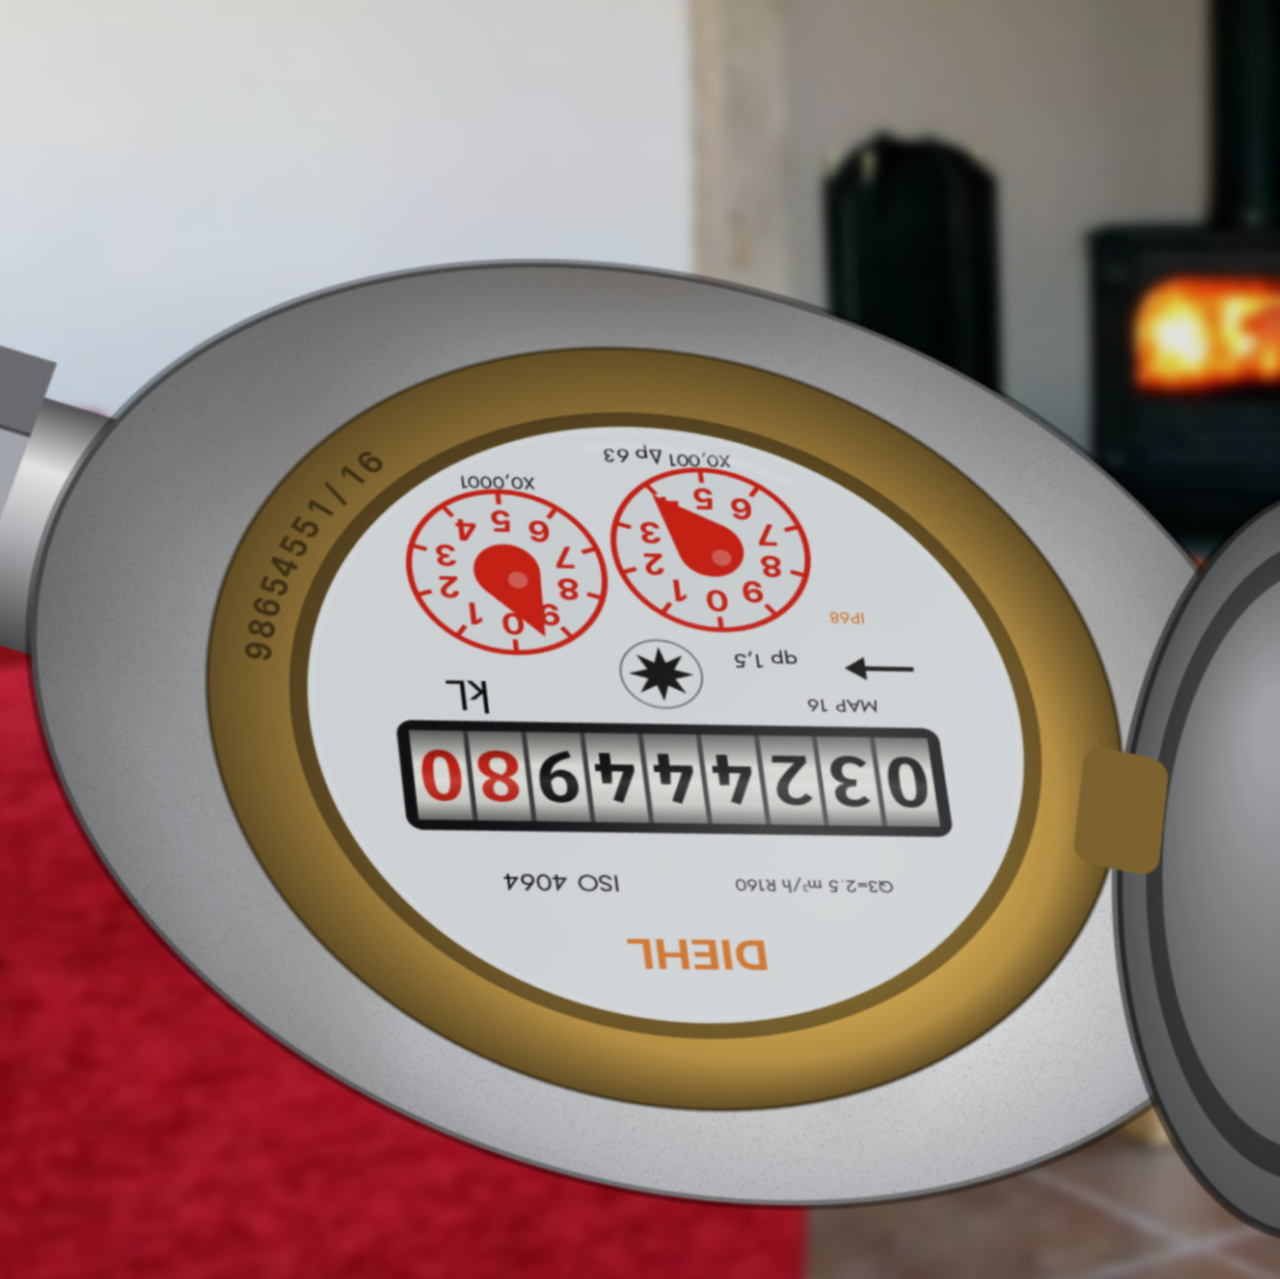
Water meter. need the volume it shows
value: 324449.8039 kL
